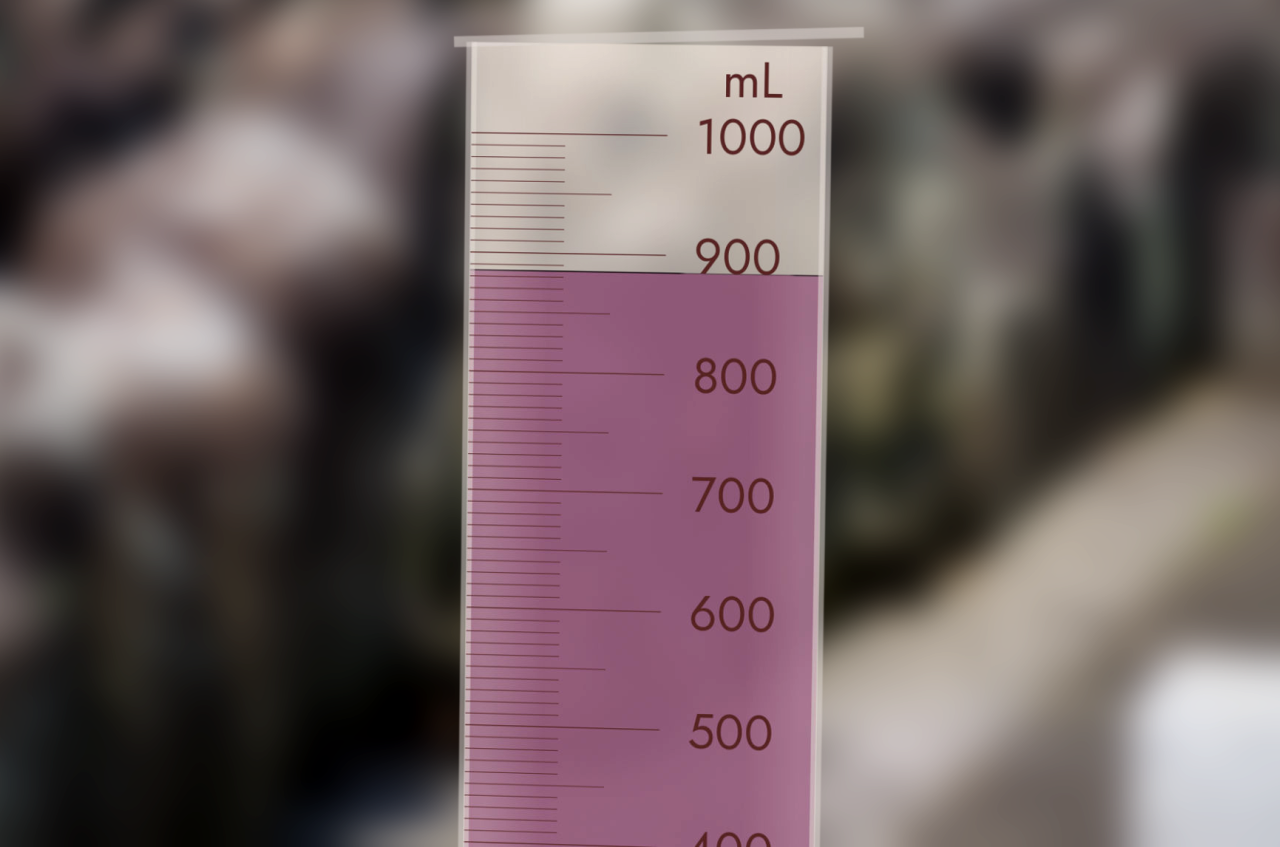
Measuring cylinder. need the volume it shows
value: 885 mL
